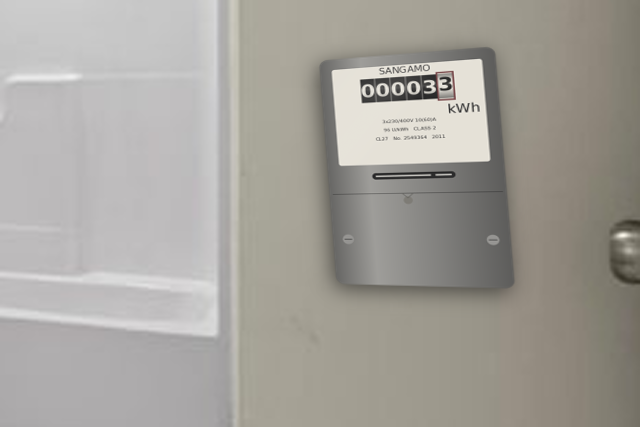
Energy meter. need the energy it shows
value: 3.3 kWh
